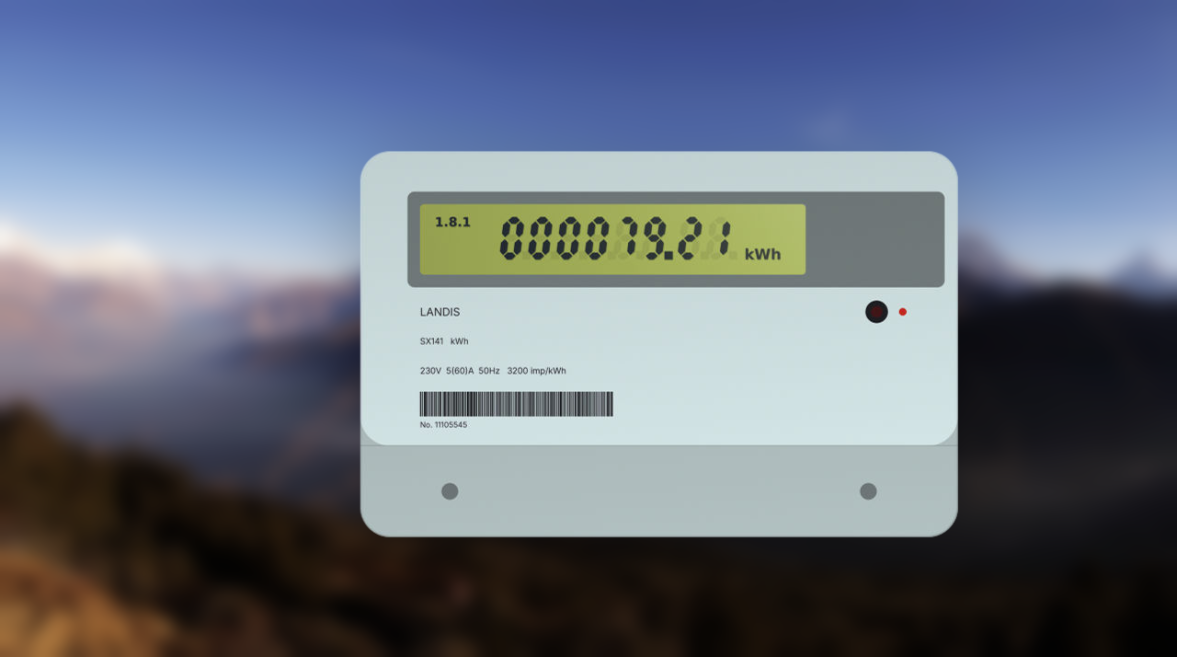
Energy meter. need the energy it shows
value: 79.21 kWh
